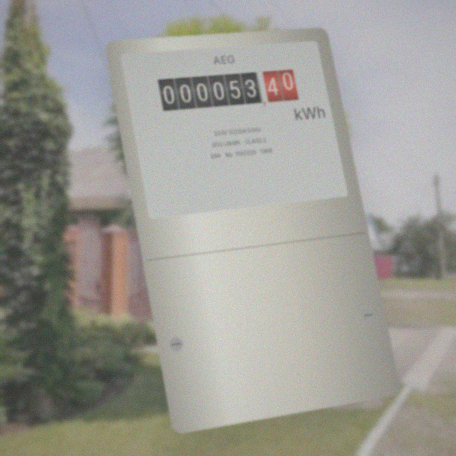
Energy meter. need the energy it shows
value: 53.40 kWh
